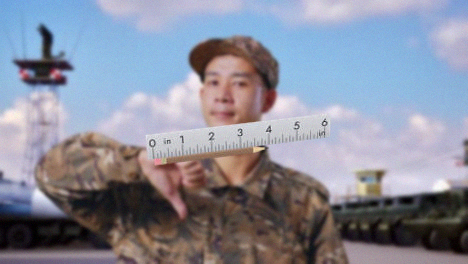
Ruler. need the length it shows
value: 4 in
